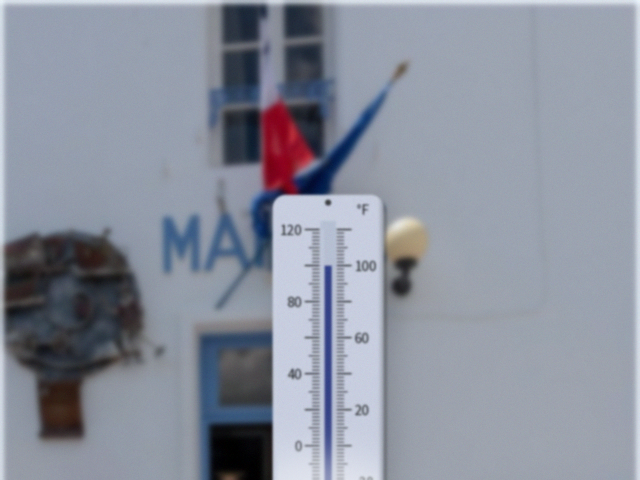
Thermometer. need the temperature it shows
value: 100 °F
